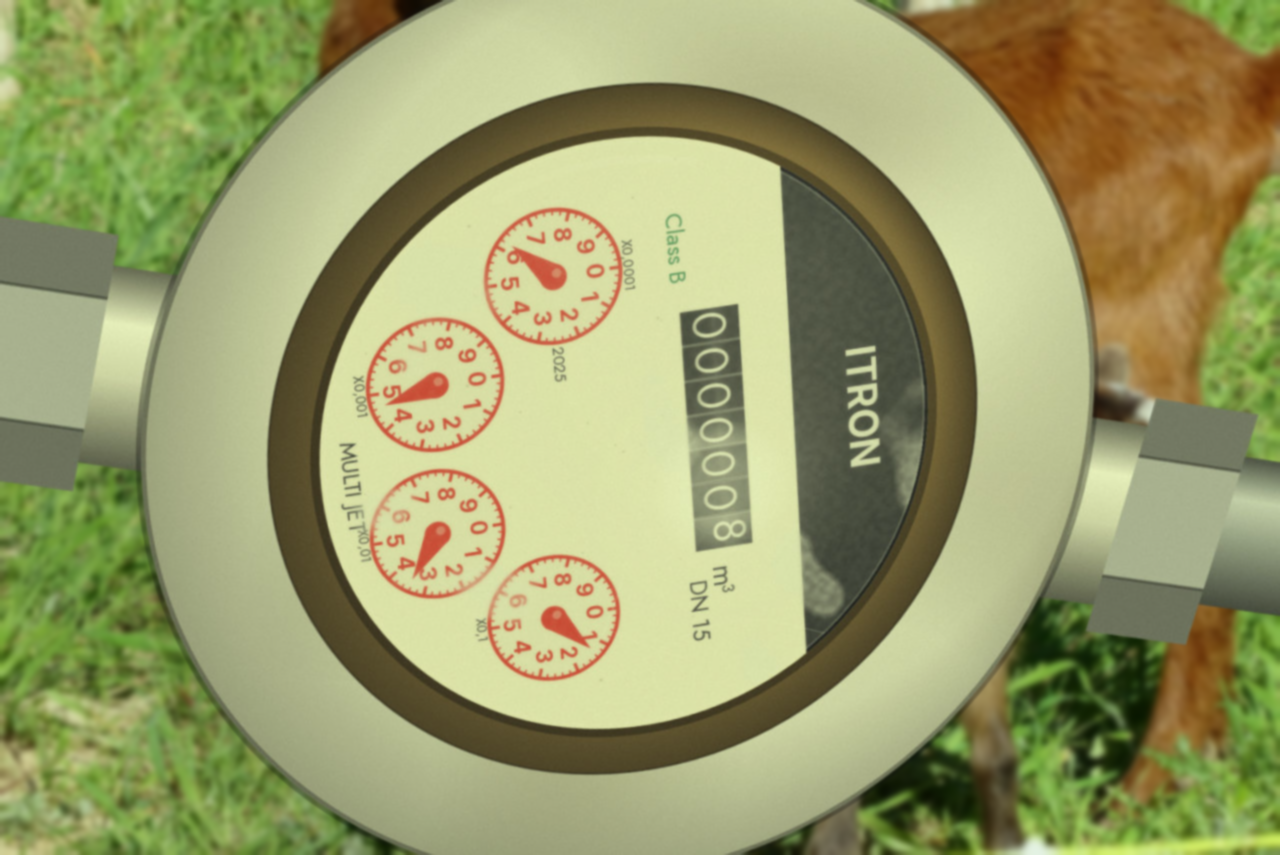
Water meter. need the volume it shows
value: 8.1346 m³
